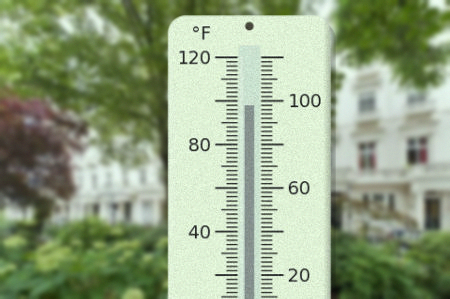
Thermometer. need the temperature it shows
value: 98 °F
